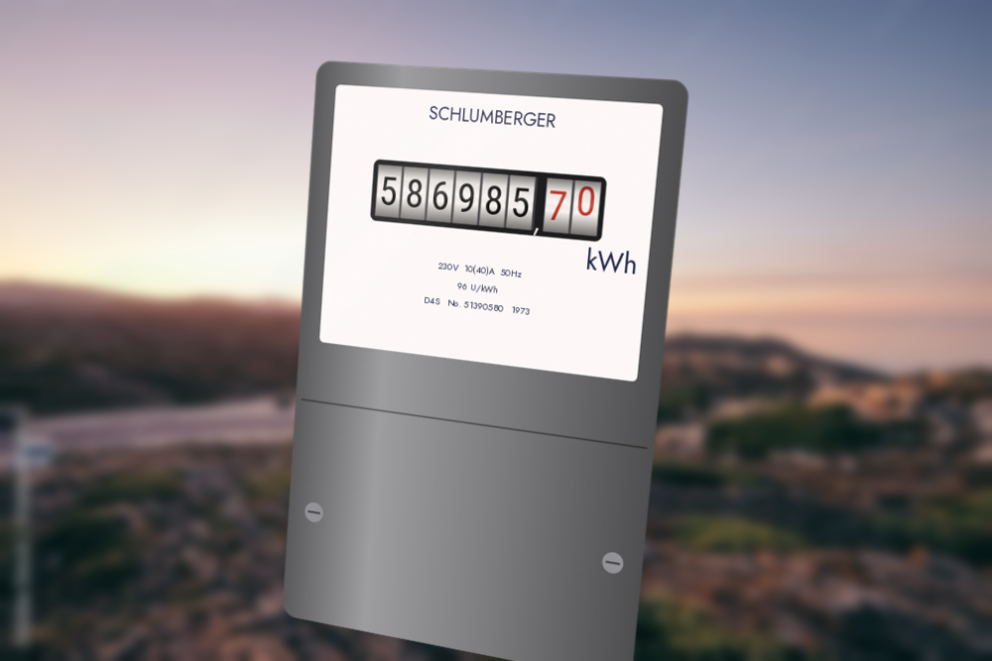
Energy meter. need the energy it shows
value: 586985.70 kWh
